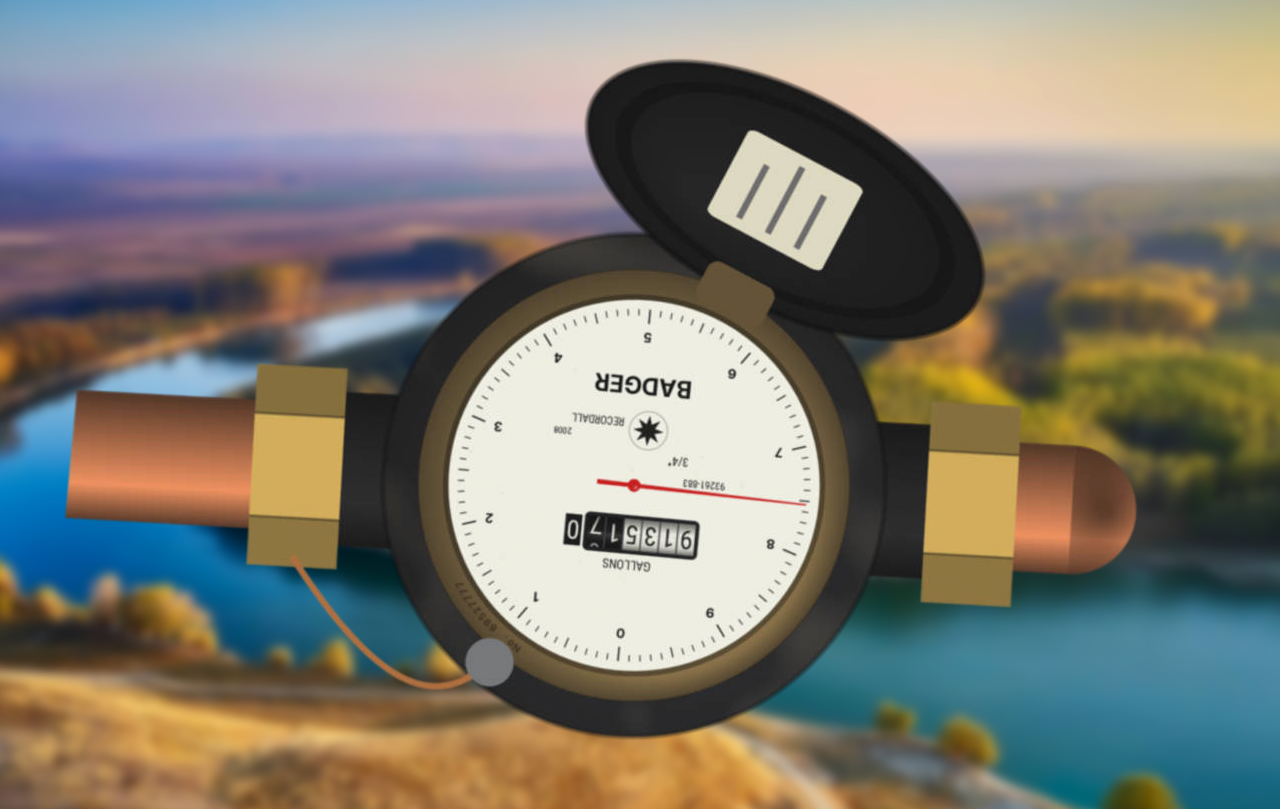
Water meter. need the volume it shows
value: 9135167.5 gal
